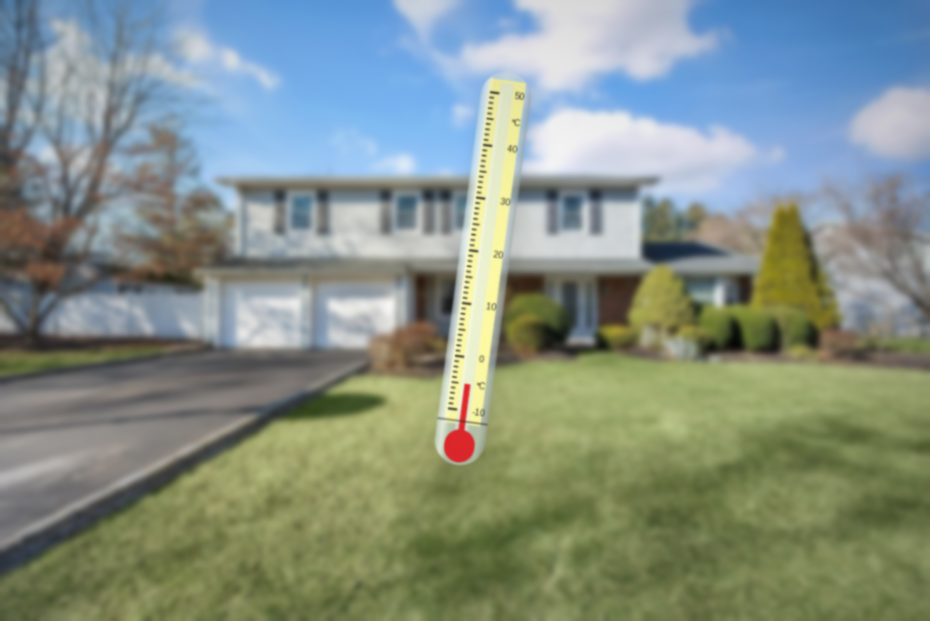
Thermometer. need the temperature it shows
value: -5 °C
